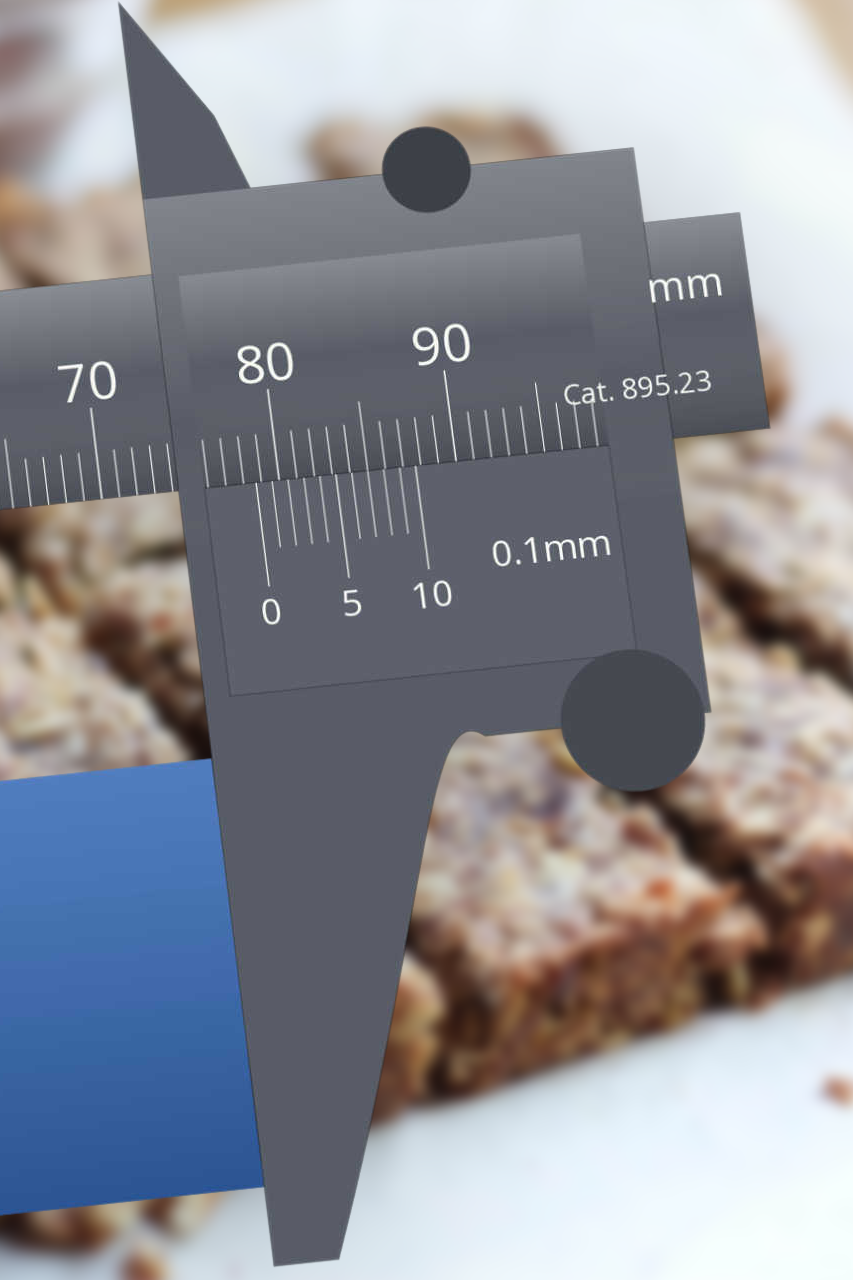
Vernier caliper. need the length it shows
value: 78.7 mm
